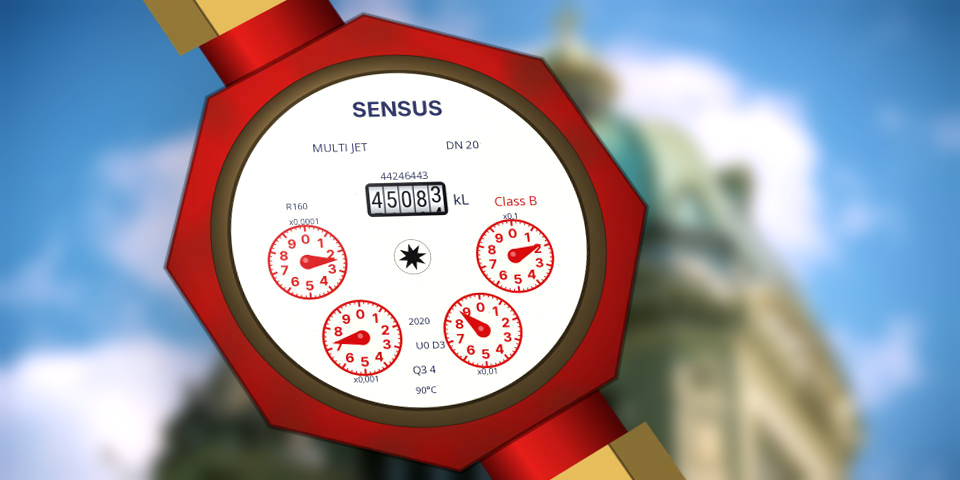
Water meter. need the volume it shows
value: 45083.1872 kL
